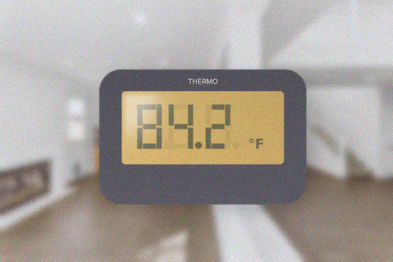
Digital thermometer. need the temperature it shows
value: 84.2 °F
